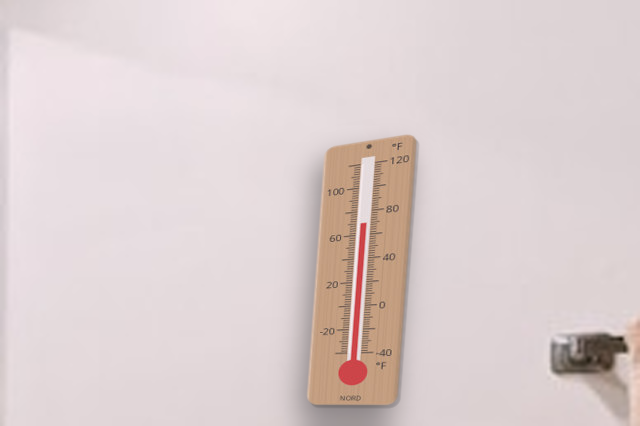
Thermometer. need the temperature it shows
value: 70 °F
